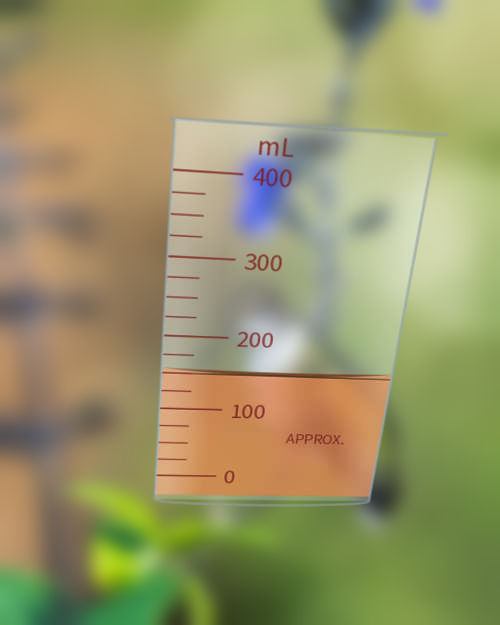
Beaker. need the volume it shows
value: 150 mL
